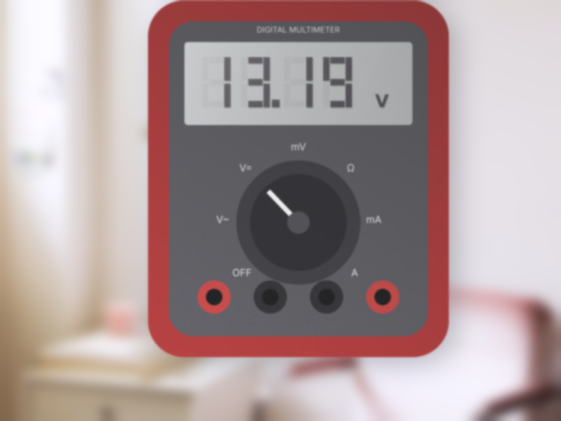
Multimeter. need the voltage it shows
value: 13.19 V
